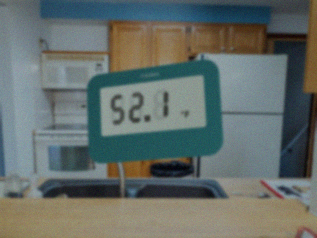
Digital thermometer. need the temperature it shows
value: 52.1 °F
